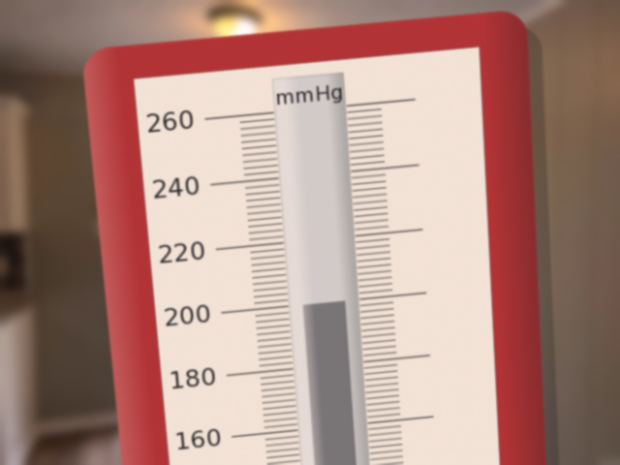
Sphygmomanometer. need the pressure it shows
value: 200 mmHg
